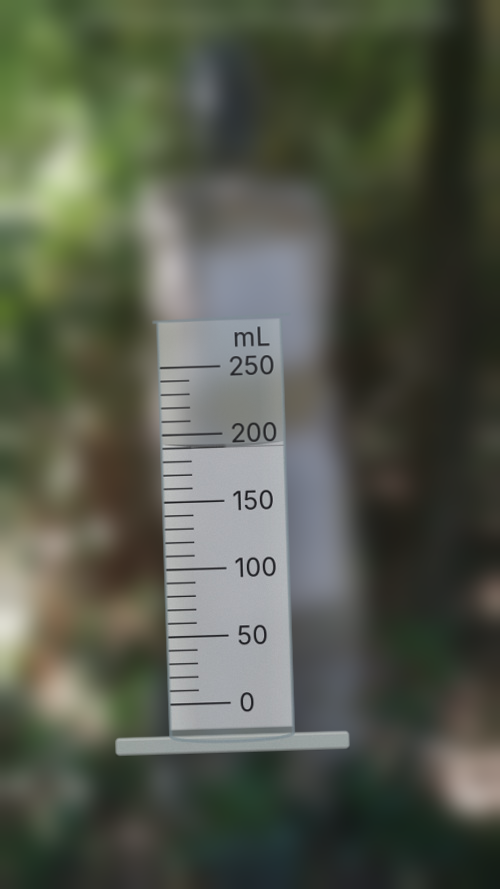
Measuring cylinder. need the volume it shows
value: 190 mL
